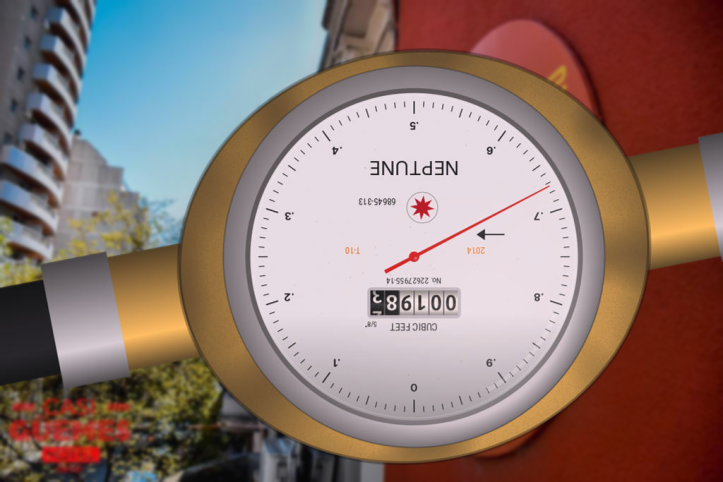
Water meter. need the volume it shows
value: 1982.67 ft³
